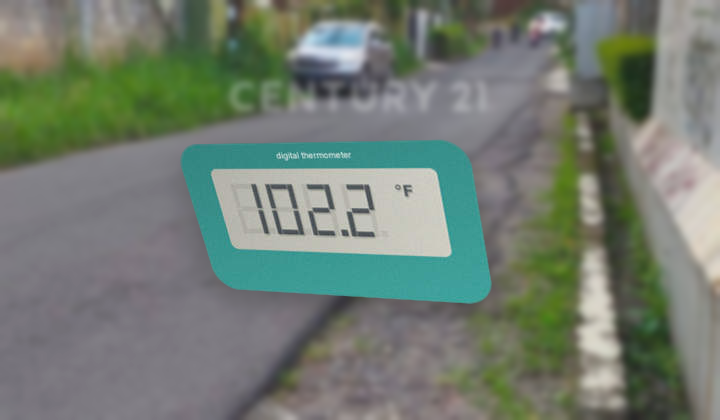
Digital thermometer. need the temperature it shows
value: 102.2 °F
